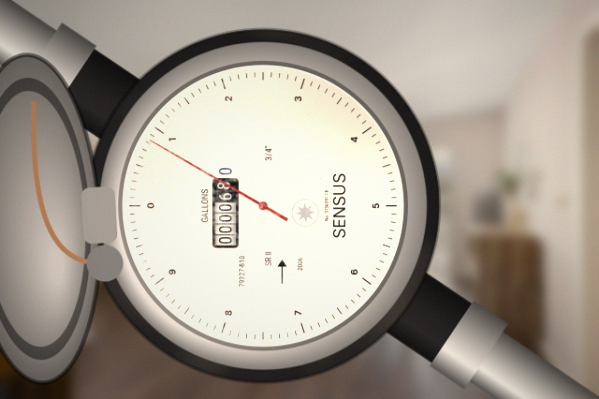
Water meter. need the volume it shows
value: 680.8 gal
